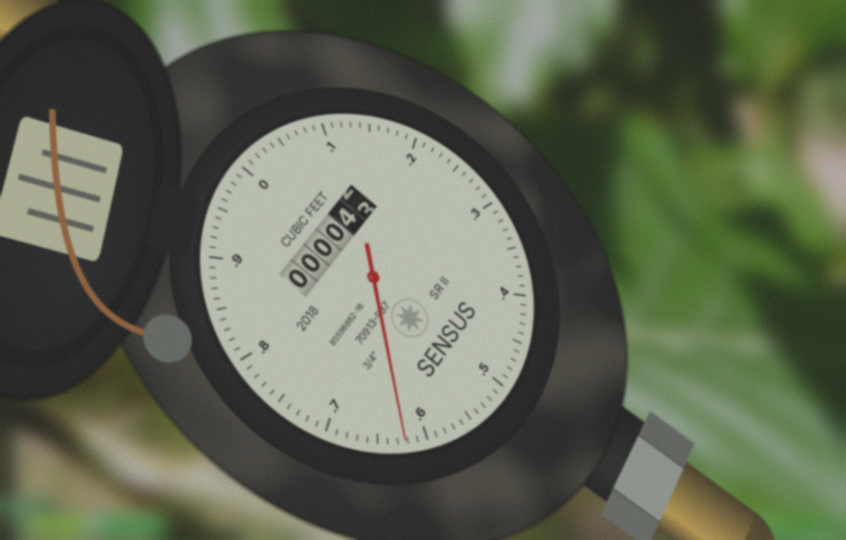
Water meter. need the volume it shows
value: 42.62 ft³
